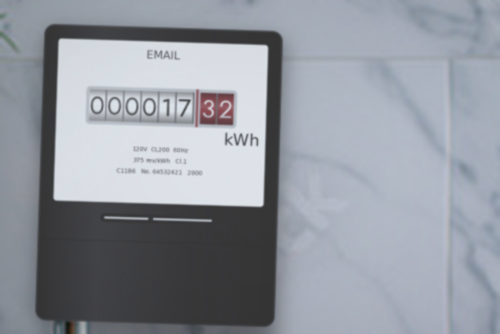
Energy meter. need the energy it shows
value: 17.32 kWh
